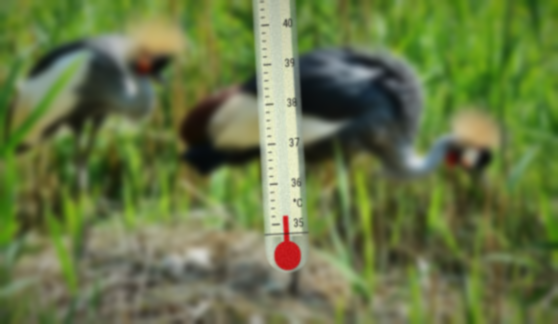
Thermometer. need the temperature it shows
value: 35.2 °C
